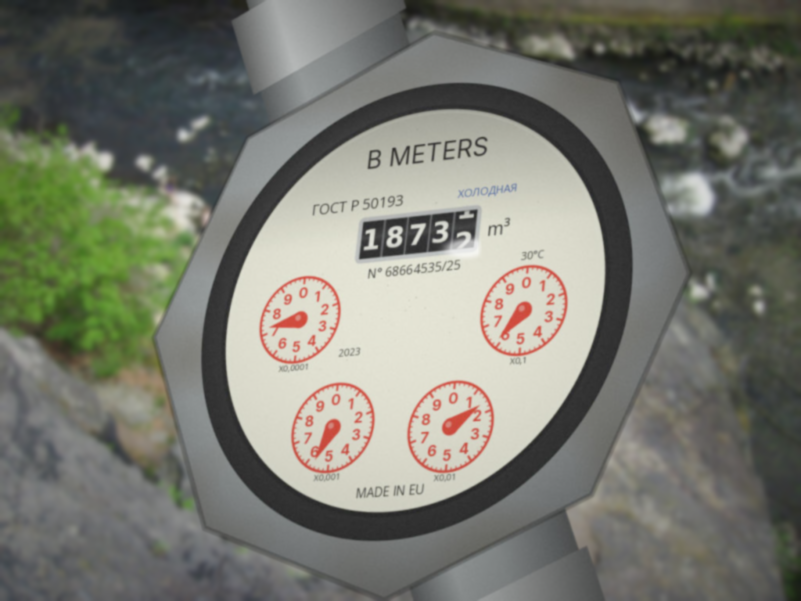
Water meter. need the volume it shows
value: 18731.6157 m³
